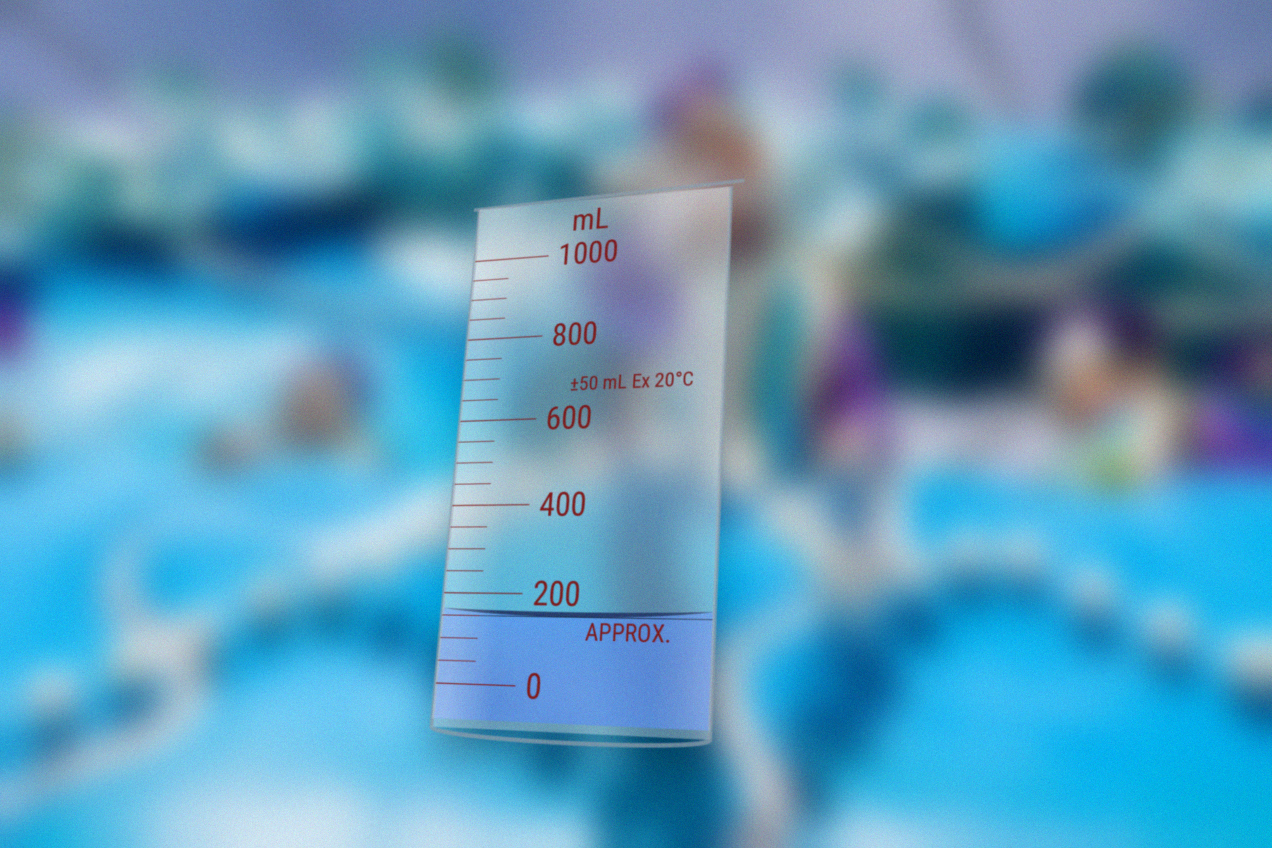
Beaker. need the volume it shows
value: 150 mL
